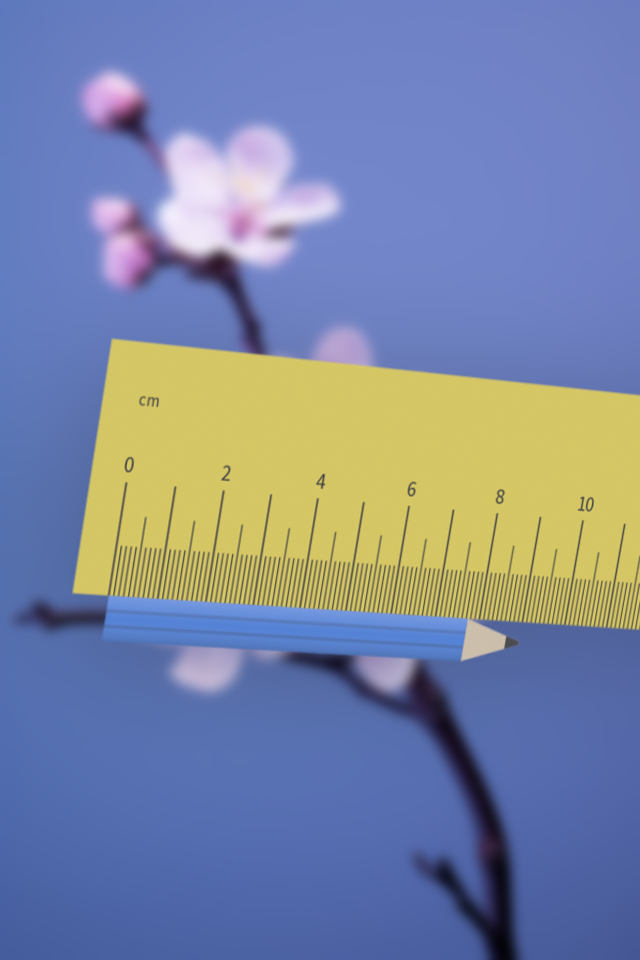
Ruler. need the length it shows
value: 9 cm
